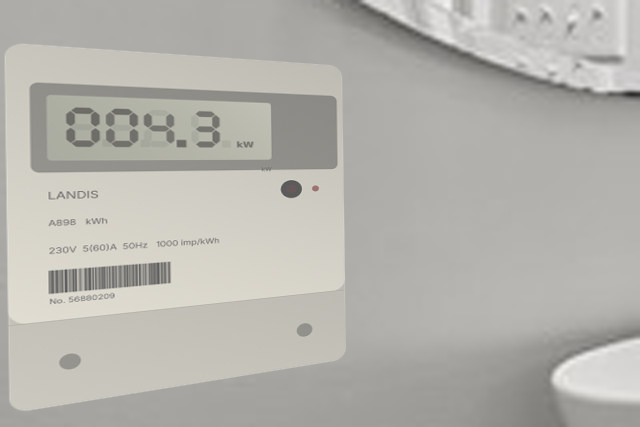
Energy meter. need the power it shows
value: 4.3 kW
